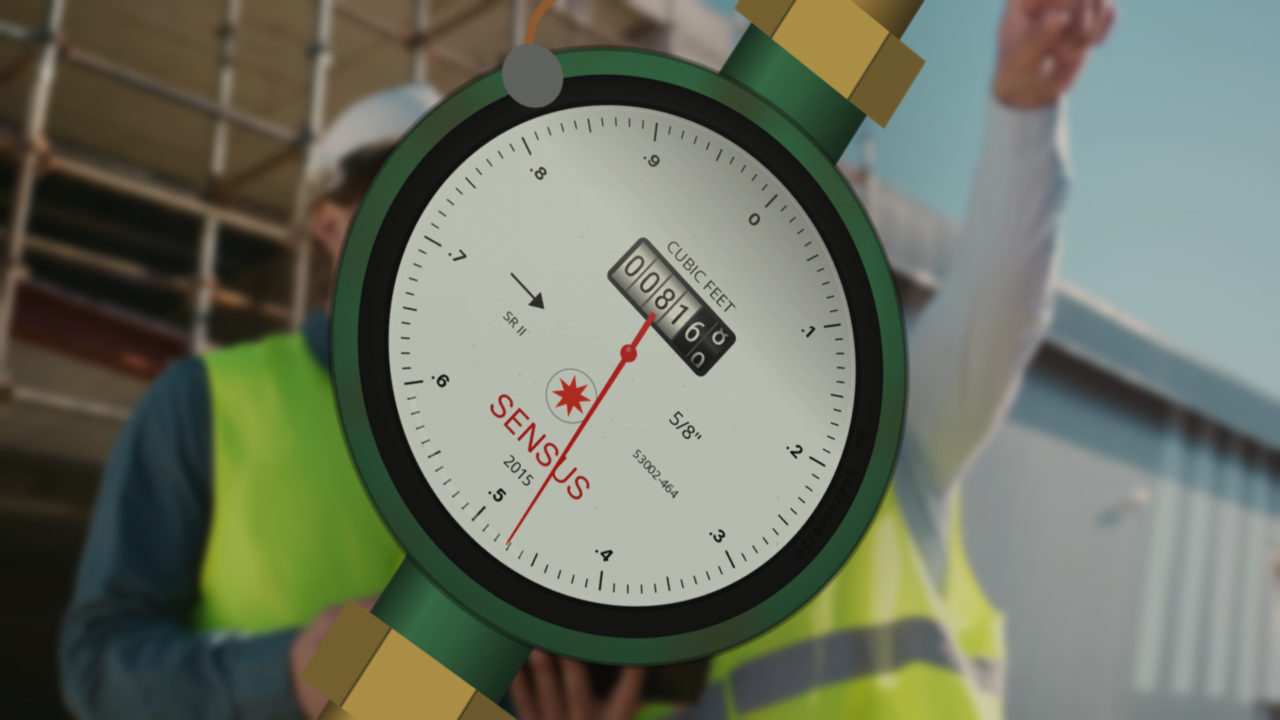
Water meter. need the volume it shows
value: 8168.47 ft³
